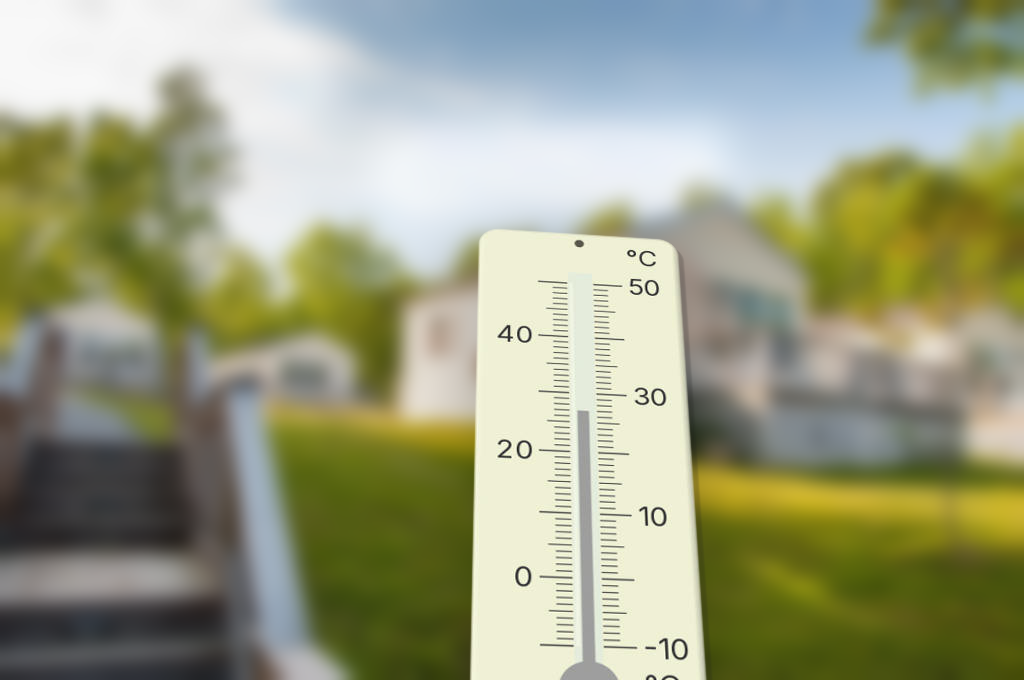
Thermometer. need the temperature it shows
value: 27 °C
